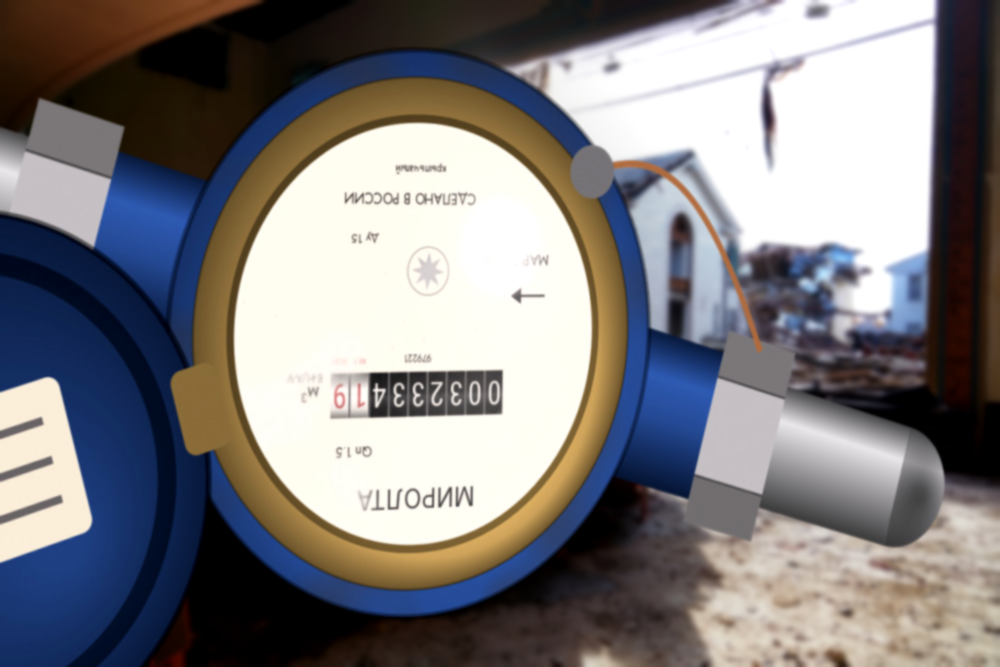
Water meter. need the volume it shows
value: 32334.19 m³
